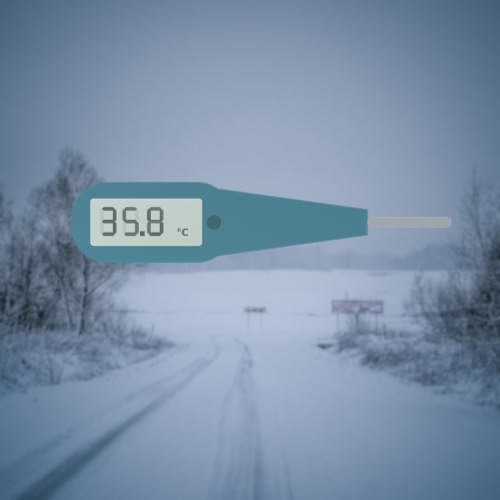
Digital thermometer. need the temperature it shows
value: 35.8 °C
